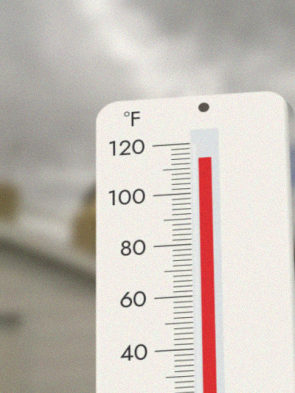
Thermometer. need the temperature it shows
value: 114 °F
